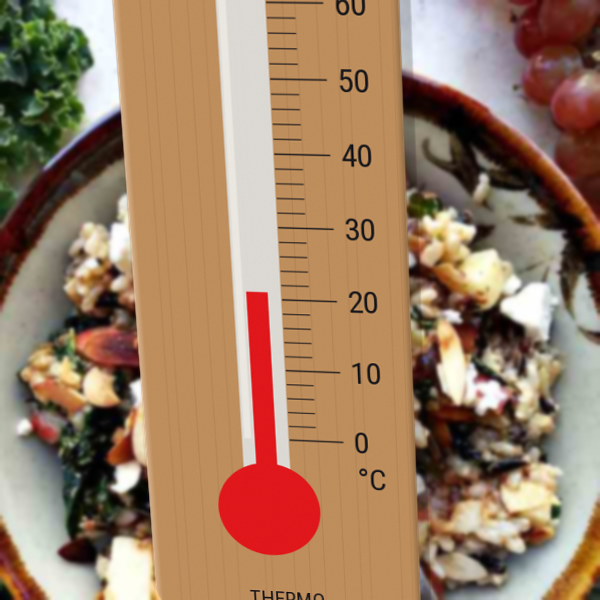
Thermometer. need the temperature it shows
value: 21 °C
